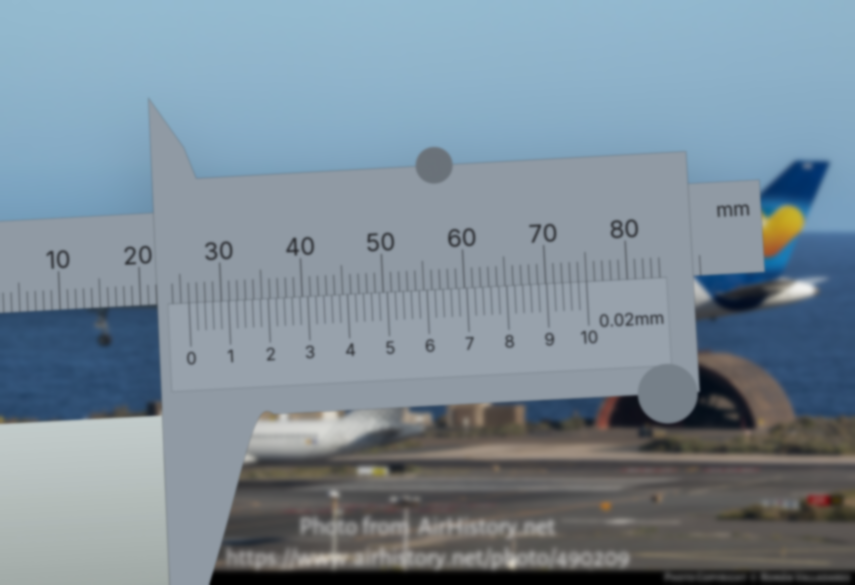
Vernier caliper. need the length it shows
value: 26.0 mm
